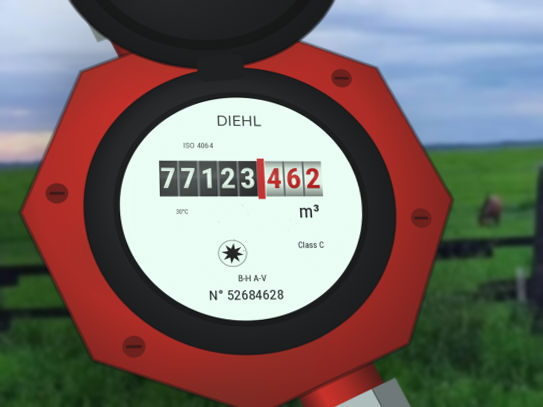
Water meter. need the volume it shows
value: 77123.462 m³
